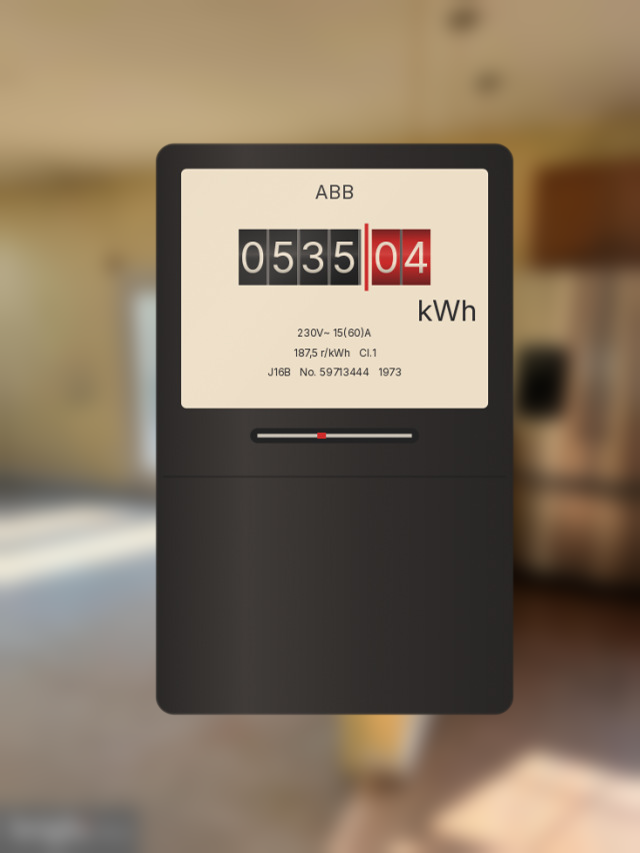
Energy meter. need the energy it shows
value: 535.04 kWh
